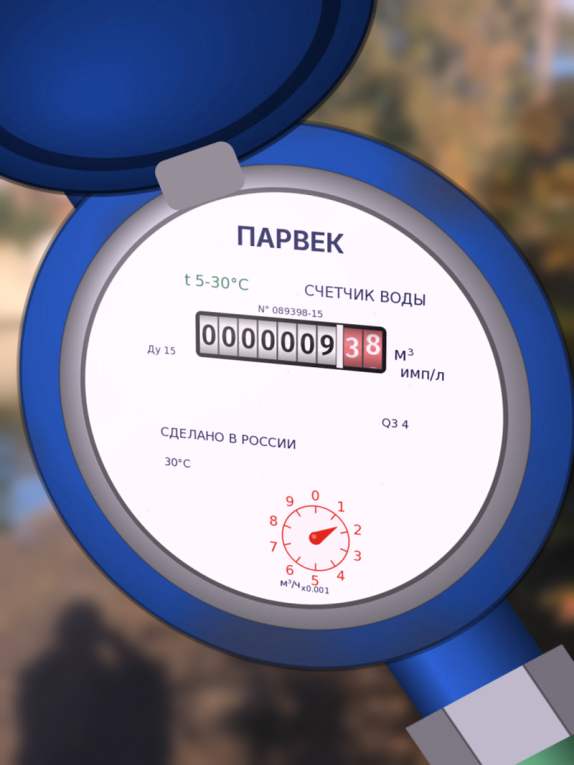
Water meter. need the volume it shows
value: 9.381 m³
